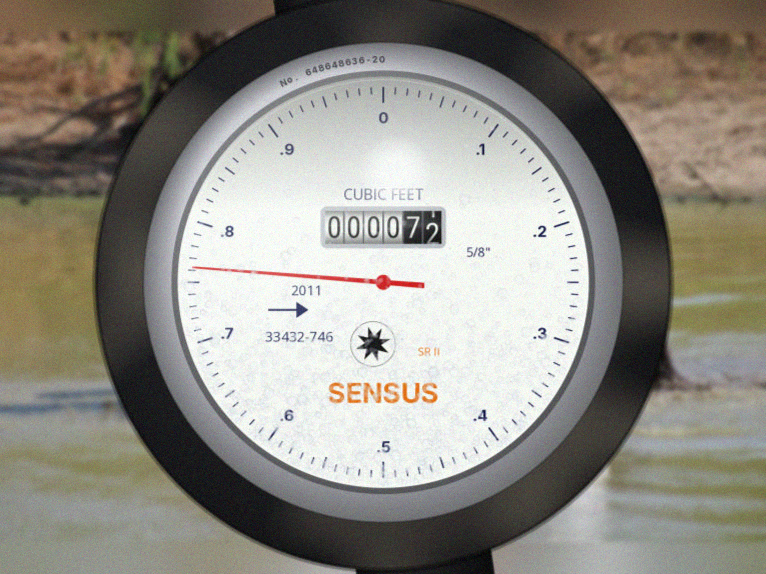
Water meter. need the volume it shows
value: 71.76 ft³
